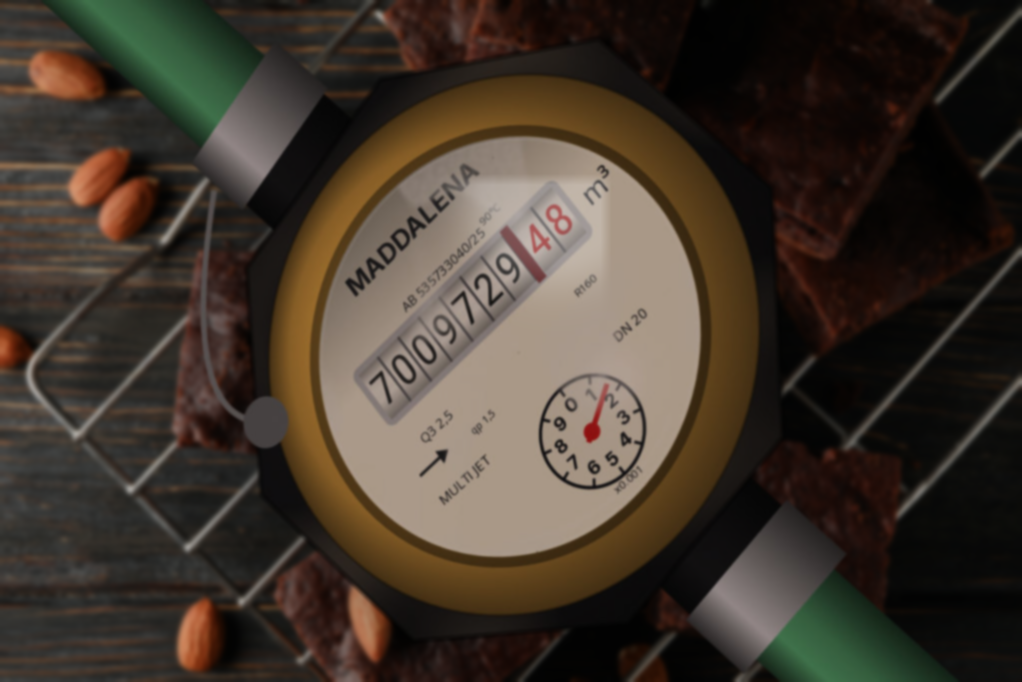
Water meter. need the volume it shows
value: 7009729.481 m³
